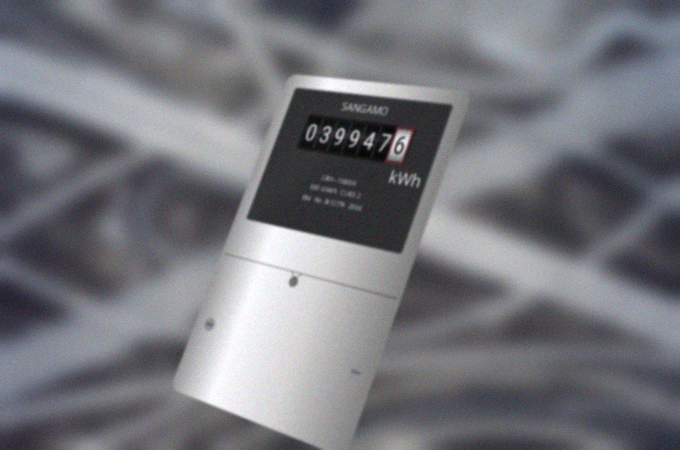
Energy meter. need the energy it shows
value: 39947.6 kWh
